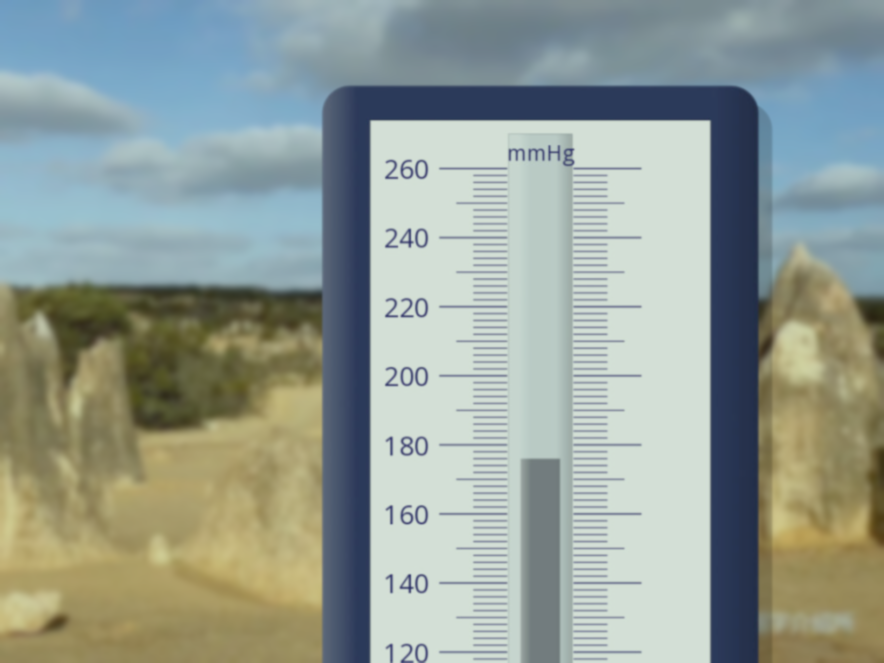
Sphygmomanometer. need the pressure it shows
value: 176 mmHg
